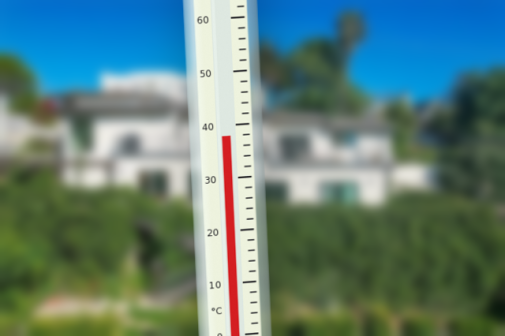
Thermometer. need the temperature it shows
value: 38 °C
